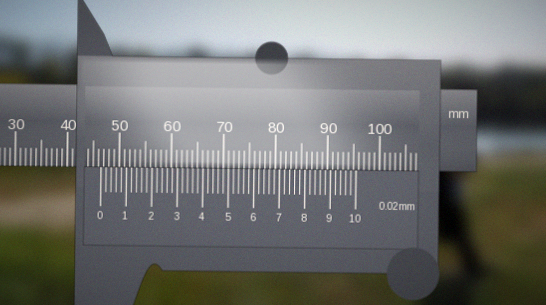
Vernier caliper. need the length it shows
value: 46.5 mm
